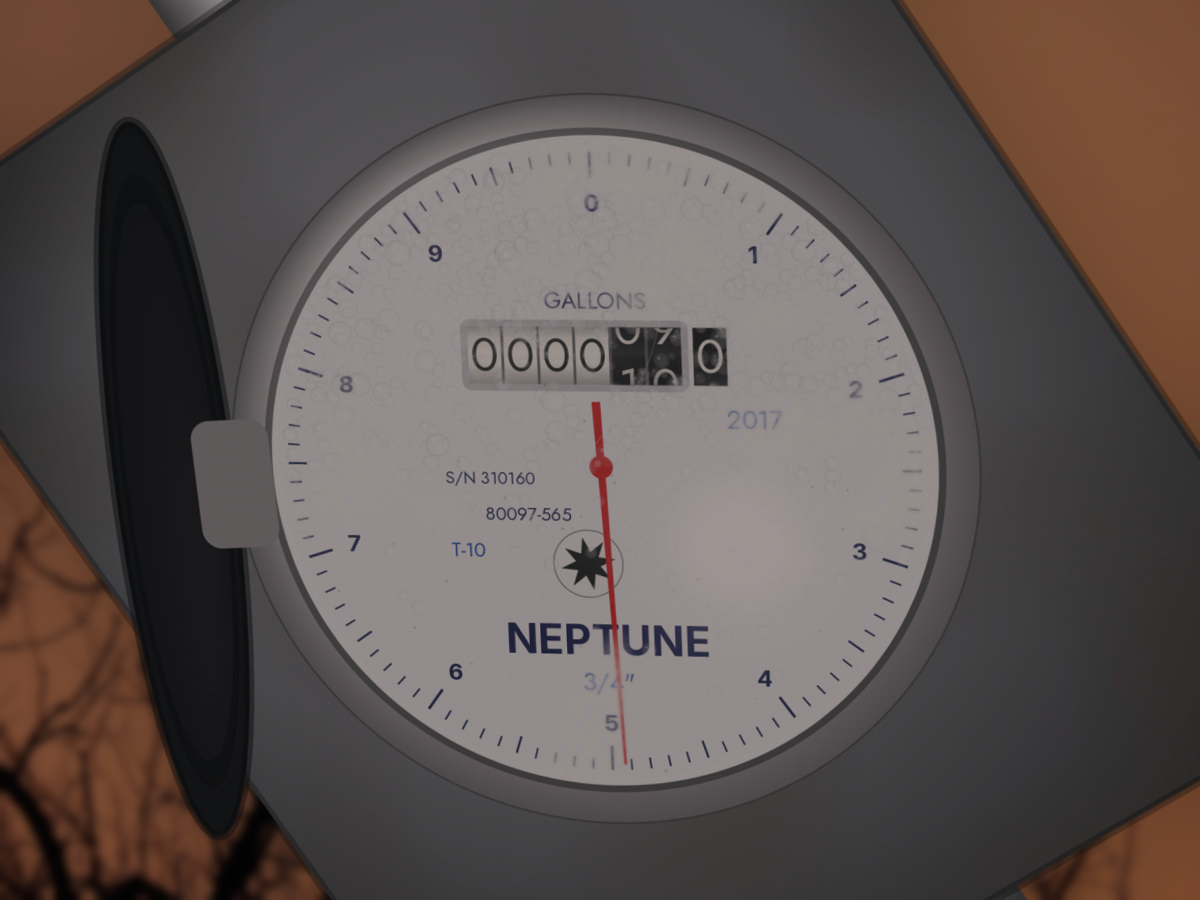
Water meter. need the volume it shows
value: 94.9 gal
